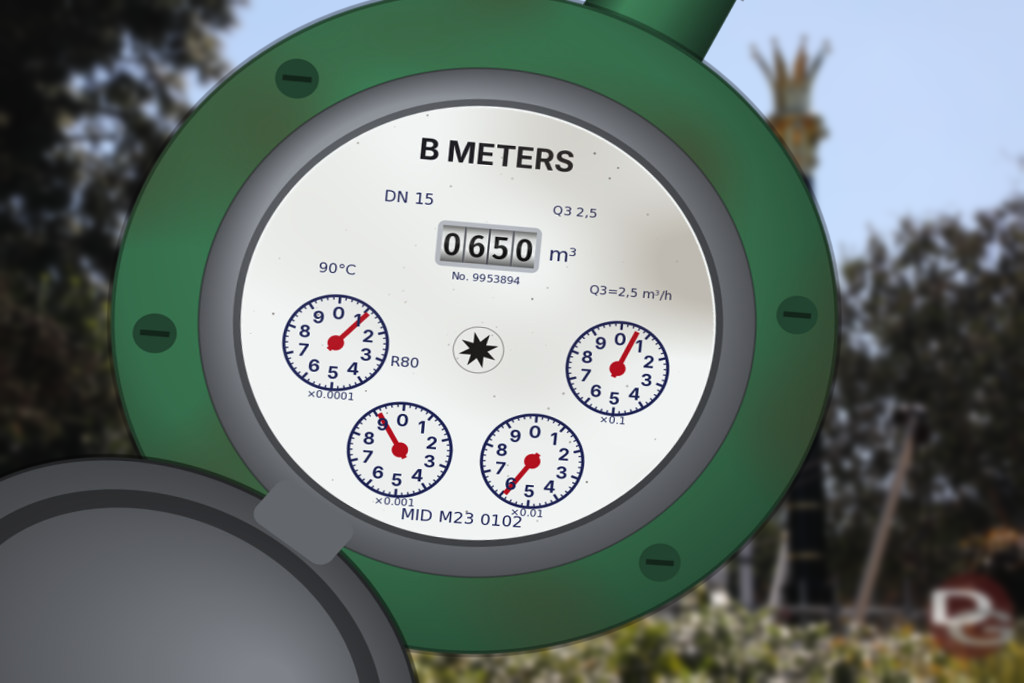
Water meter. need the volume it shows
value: 650.0591 m³
